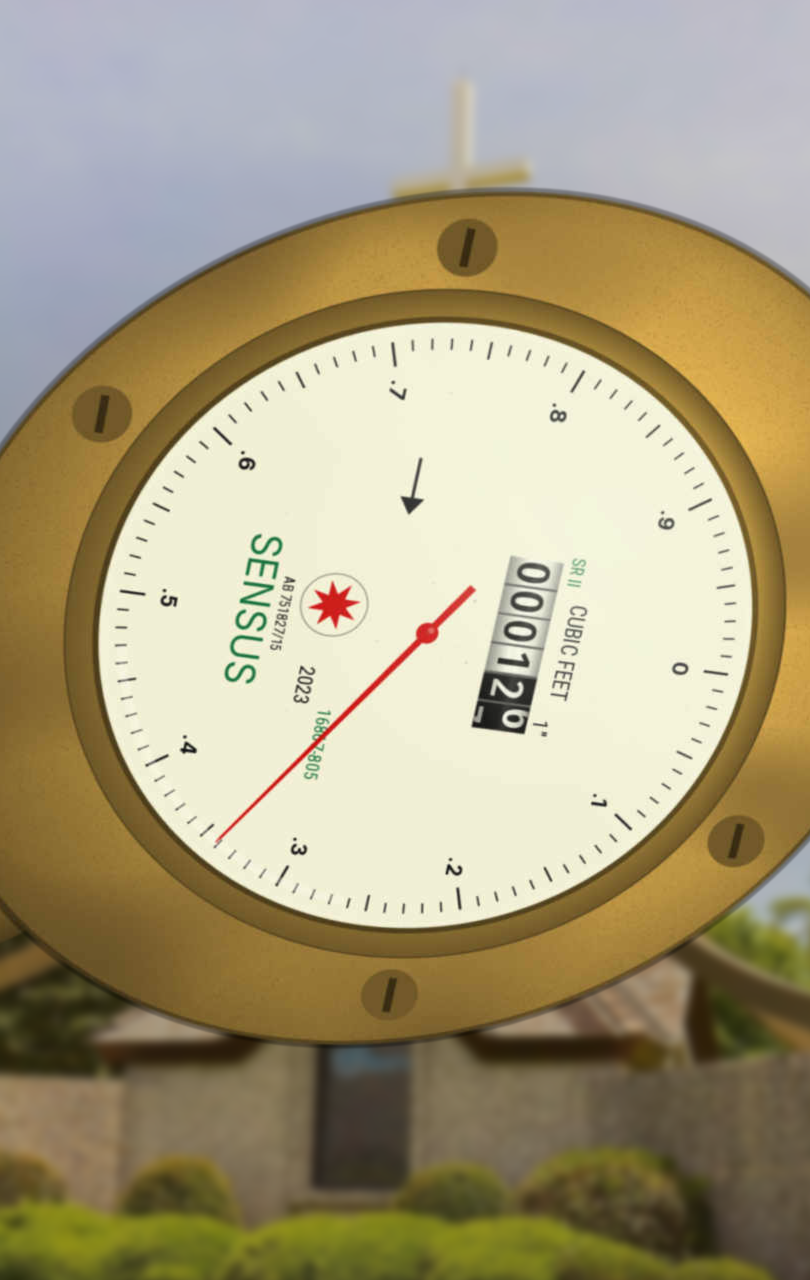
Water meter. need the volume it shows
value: 126.34 ft³
